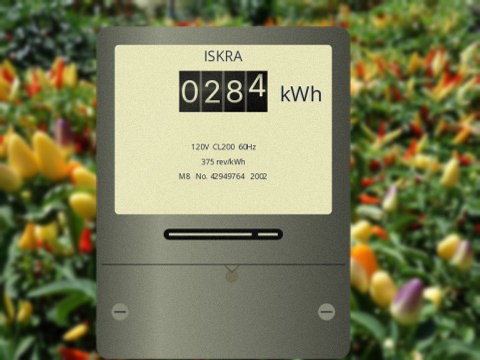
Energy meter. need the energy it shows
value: 284 kWh
